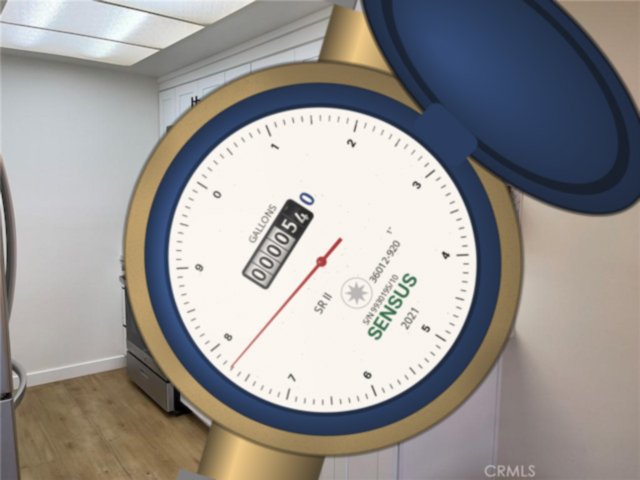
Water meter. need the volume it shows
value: 537.7 gal
